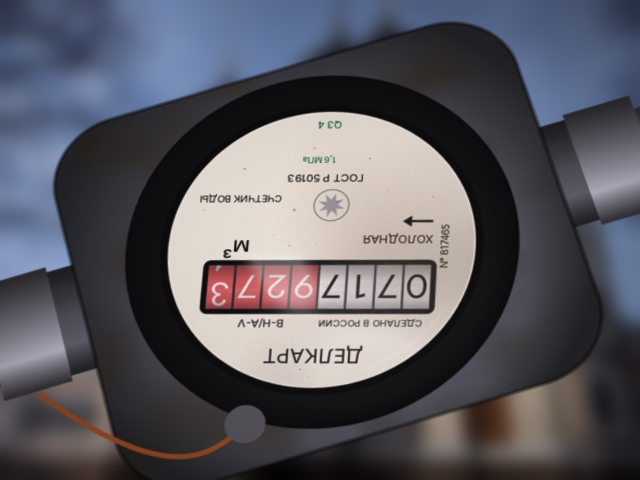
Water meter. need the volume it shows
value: 717.9273 m³
